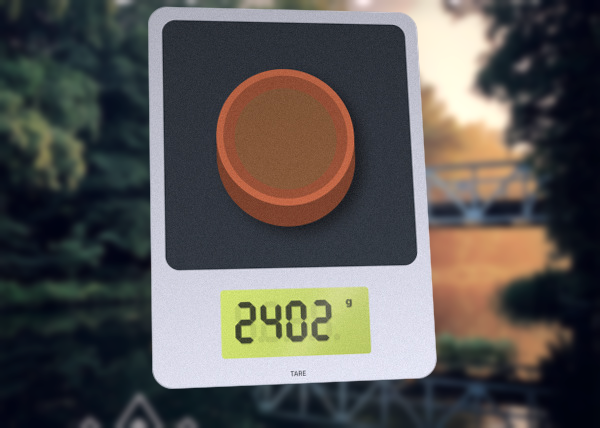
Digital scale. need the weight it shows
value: 2402 g
